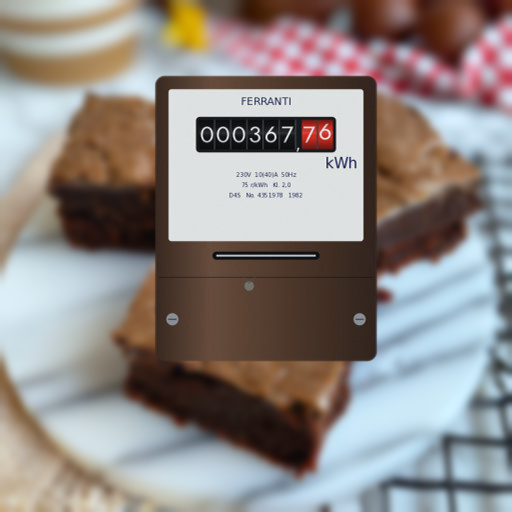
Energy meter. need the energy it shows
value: 367.76 kWh
